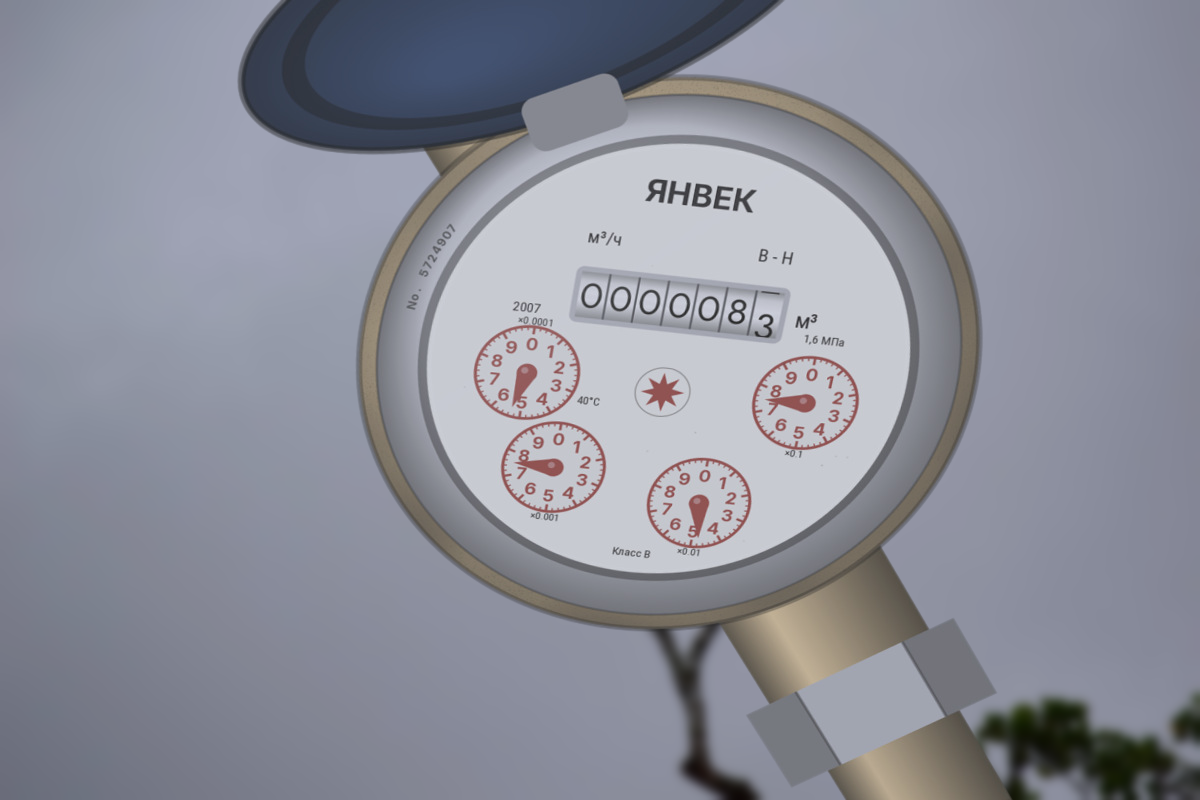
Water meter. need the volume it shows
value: 82.7475 m³
